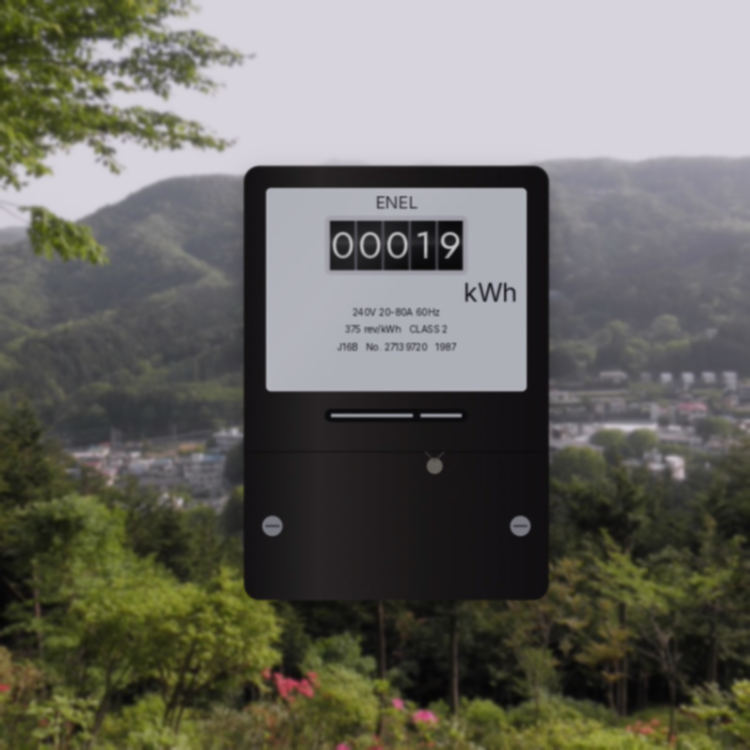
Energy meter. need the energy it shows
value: 19 kWh
